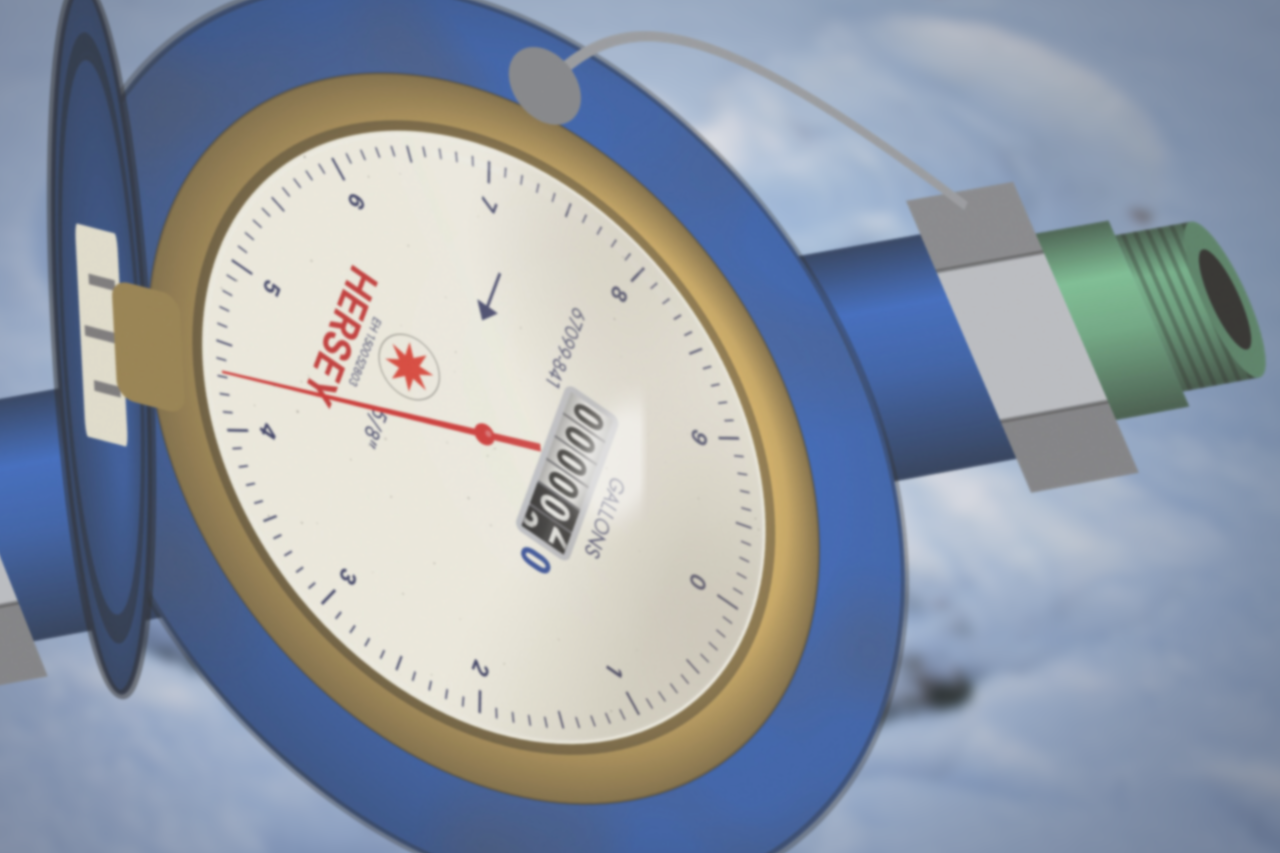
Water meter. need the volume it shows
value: 24.3 gal
